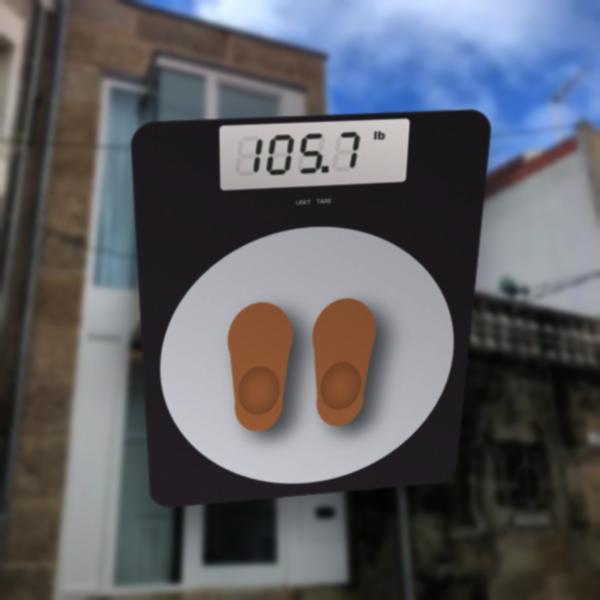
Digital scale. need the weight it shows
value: 105.7 lb
